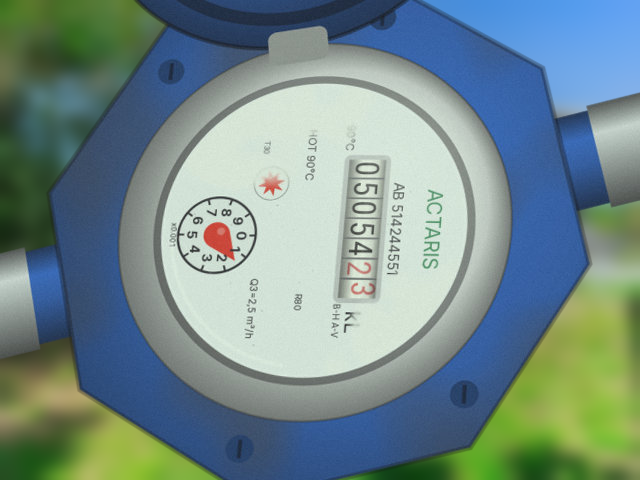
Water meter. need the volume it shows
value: 5054.231 kL
